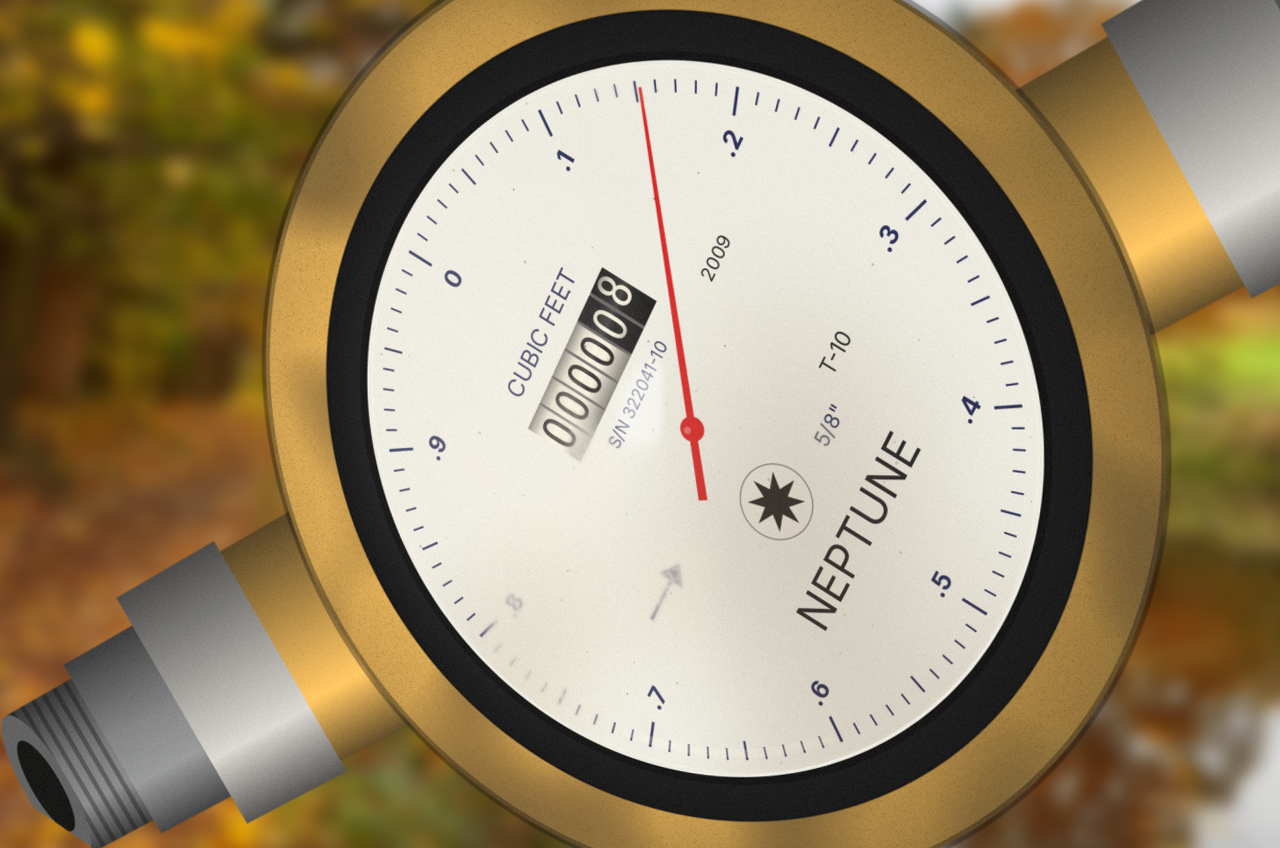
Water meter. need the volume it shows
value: 8.15 ft³
